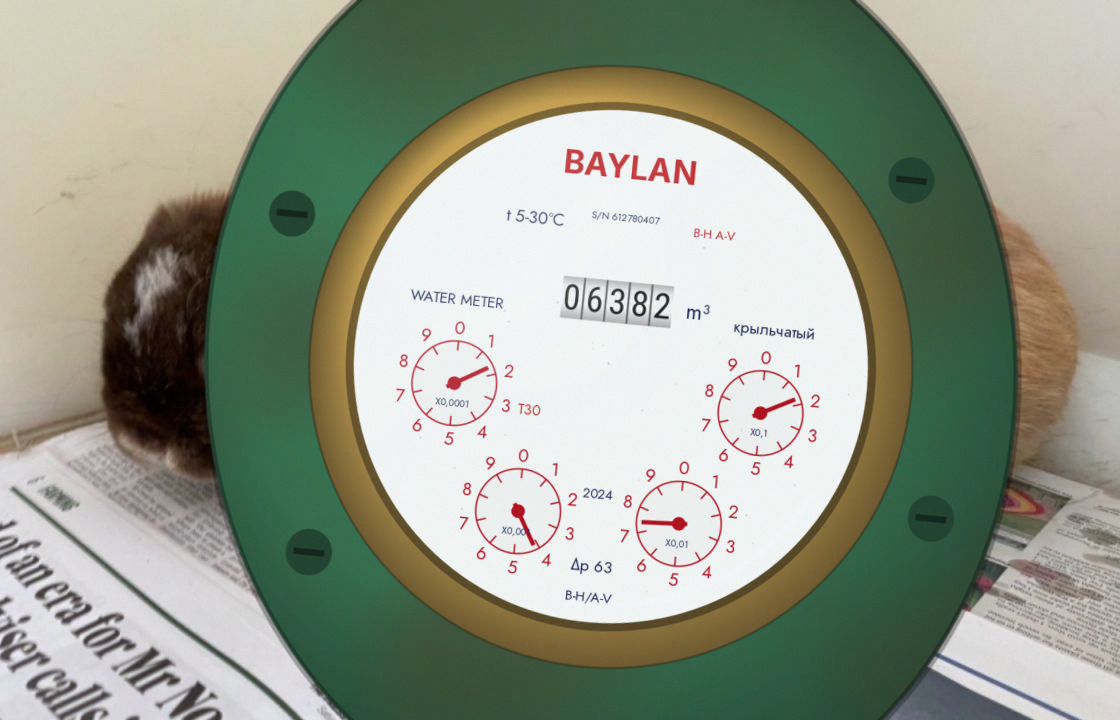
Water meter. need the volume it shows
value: 6382.1741 m³
